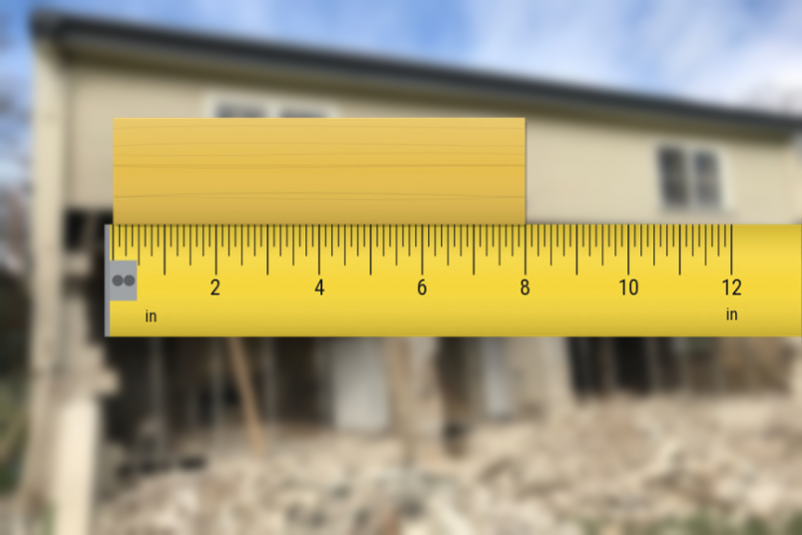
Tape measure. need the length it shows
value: 8 in
